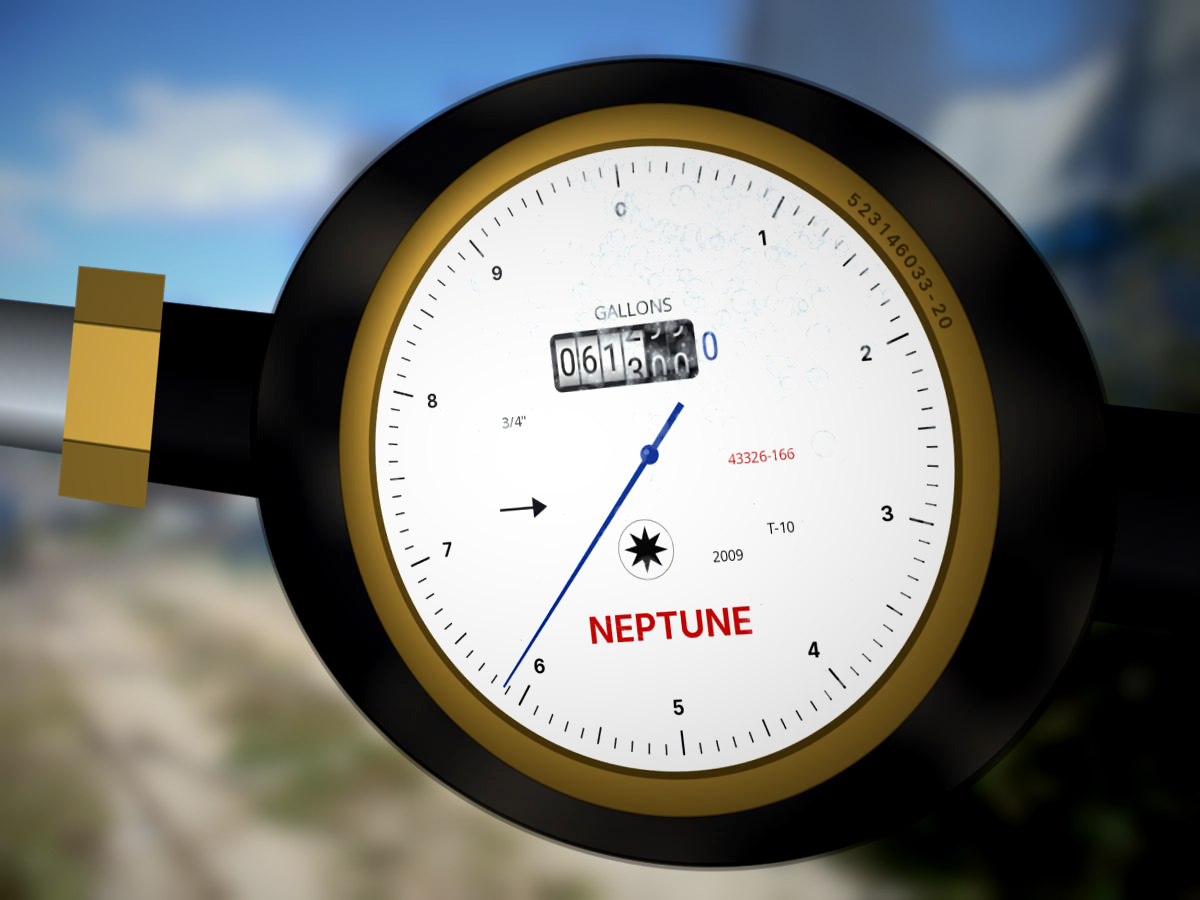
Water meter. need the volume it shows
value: 612996.1 gal
